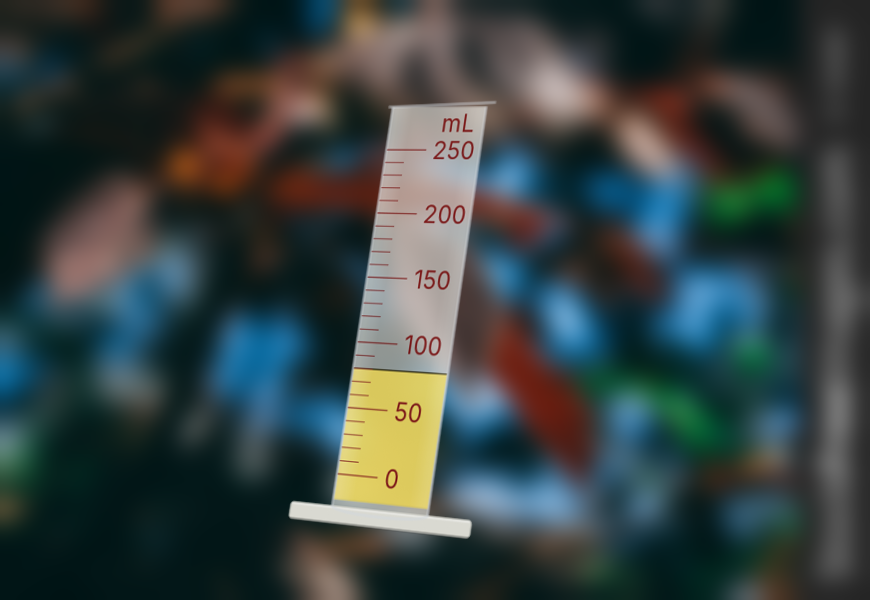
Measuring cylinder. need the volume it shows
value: 80 mL
